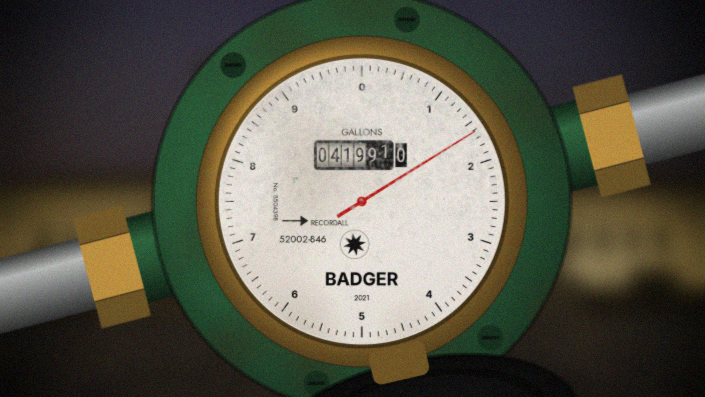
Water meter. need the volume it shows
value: 419911.6 gal
